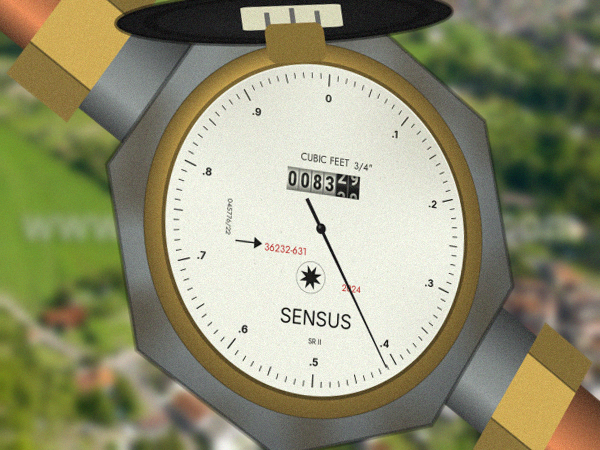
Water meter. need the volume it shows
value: 8329.41 ft³
